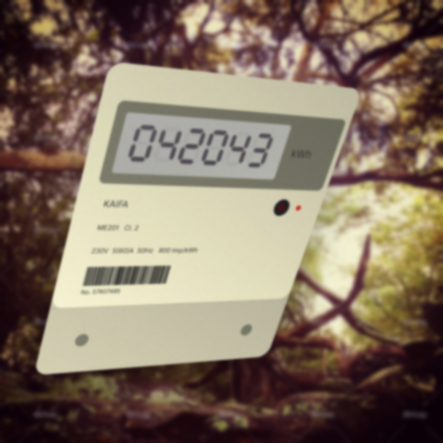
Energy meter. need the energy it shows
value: 42043 kWh
